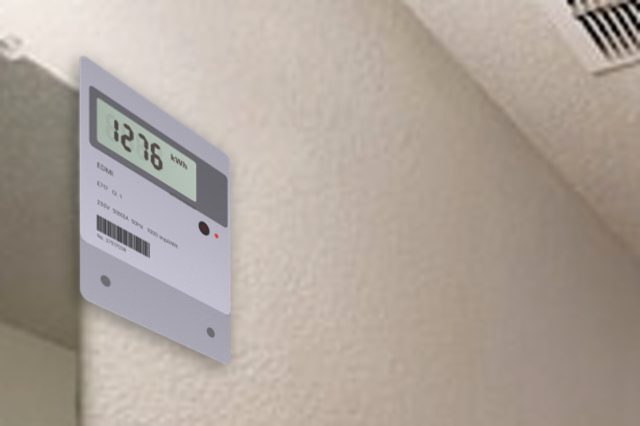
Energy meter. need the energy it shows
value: 1276 kWh
